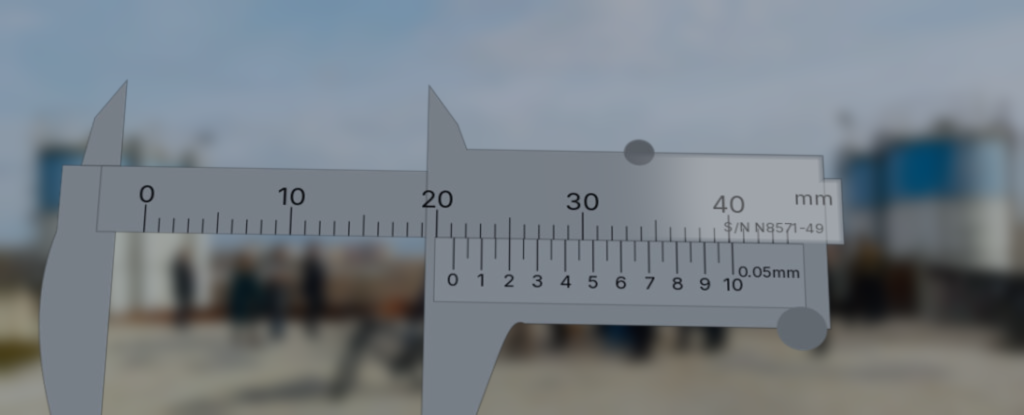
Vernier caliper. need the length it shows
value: 21.2 mm
